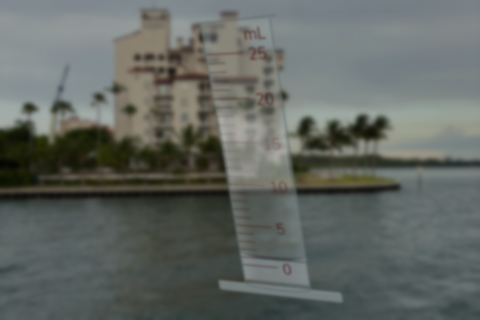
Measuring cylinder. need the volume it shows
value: 1 mL
